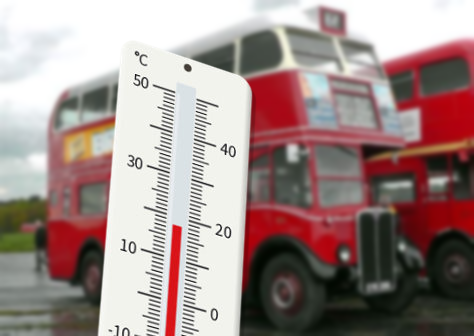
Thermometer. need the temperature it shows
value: 18 °C
